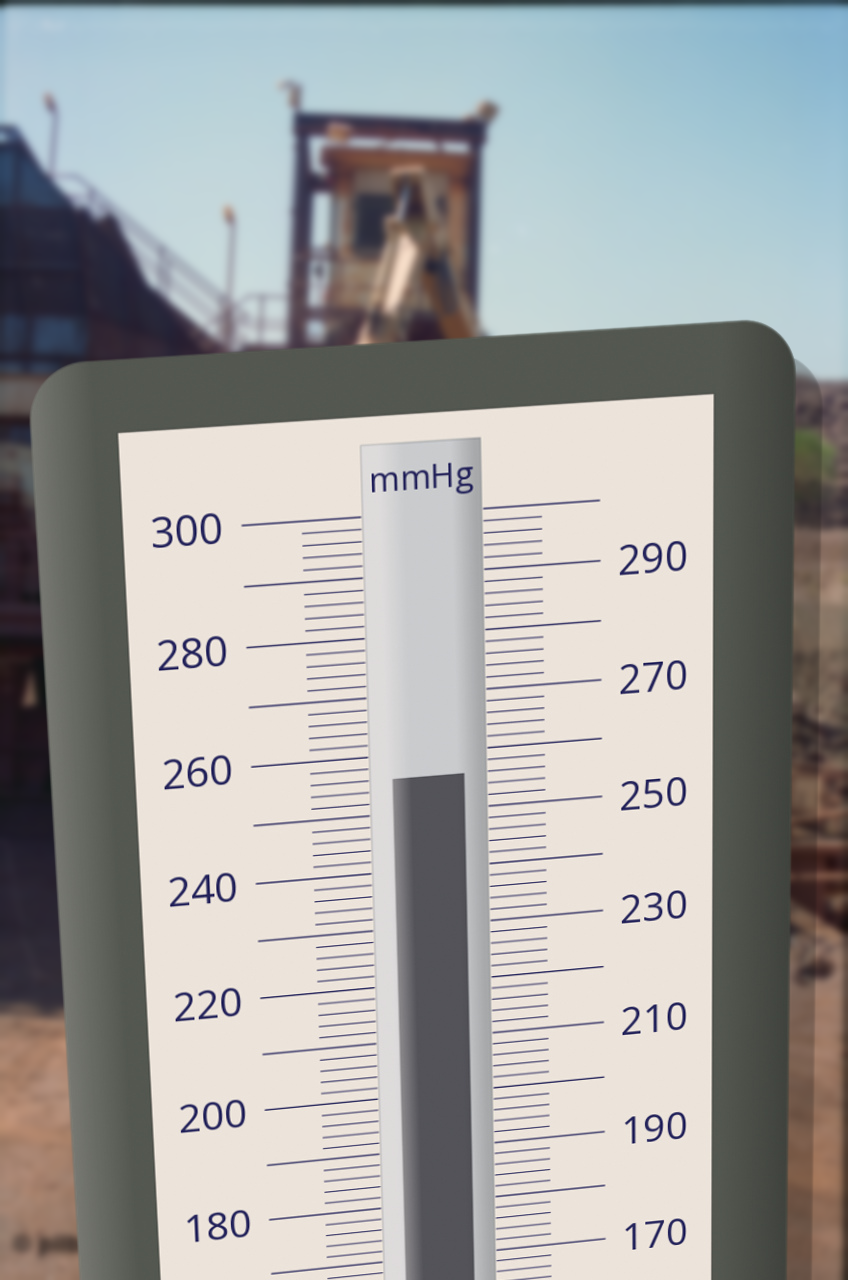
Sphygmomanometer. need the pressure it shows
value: 256 mmHg
